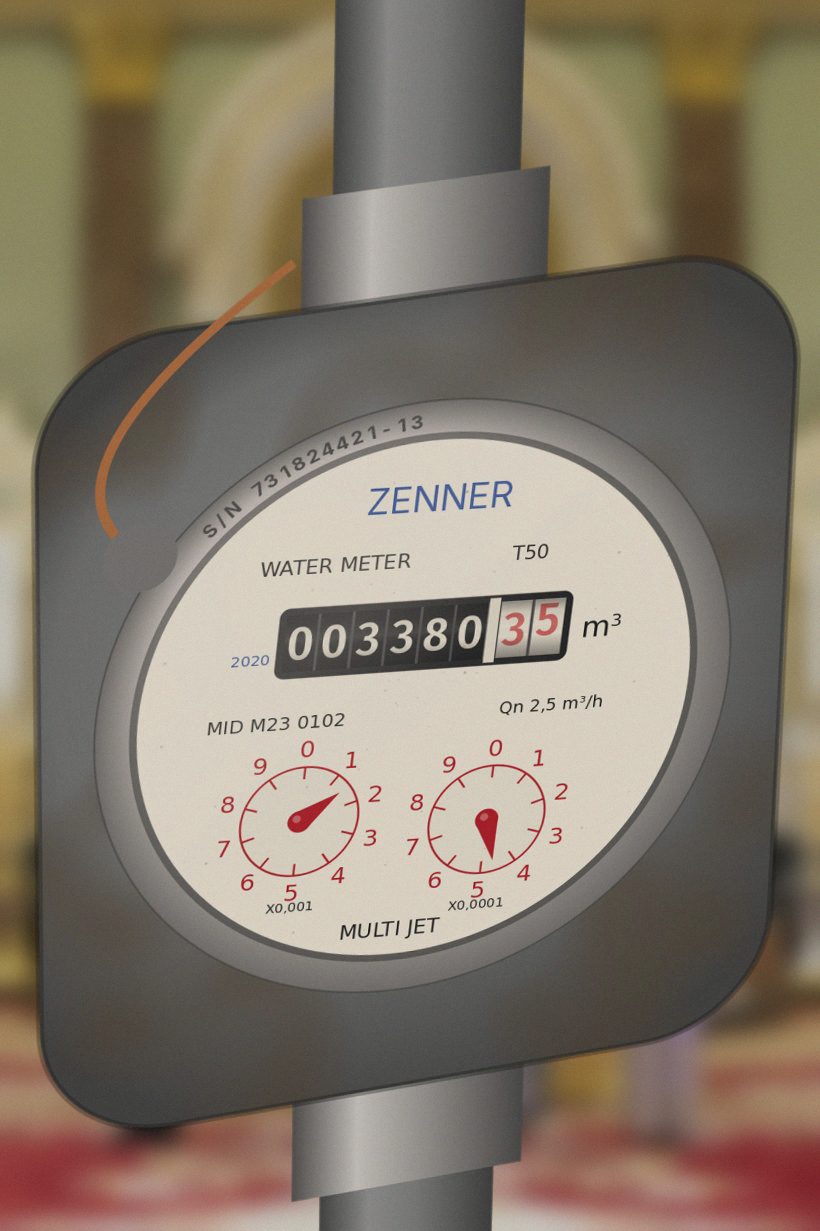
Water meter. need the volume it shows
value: 3380.3514 m³
